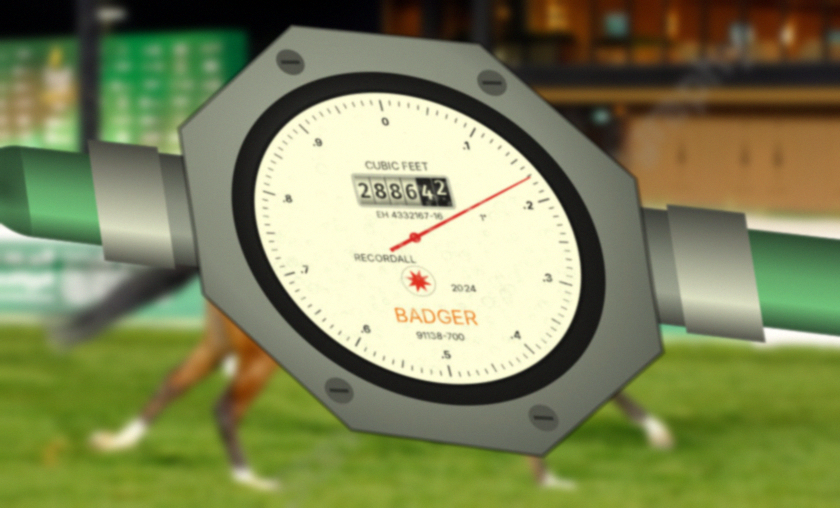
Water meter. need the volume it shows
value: 288642.17 ft³
